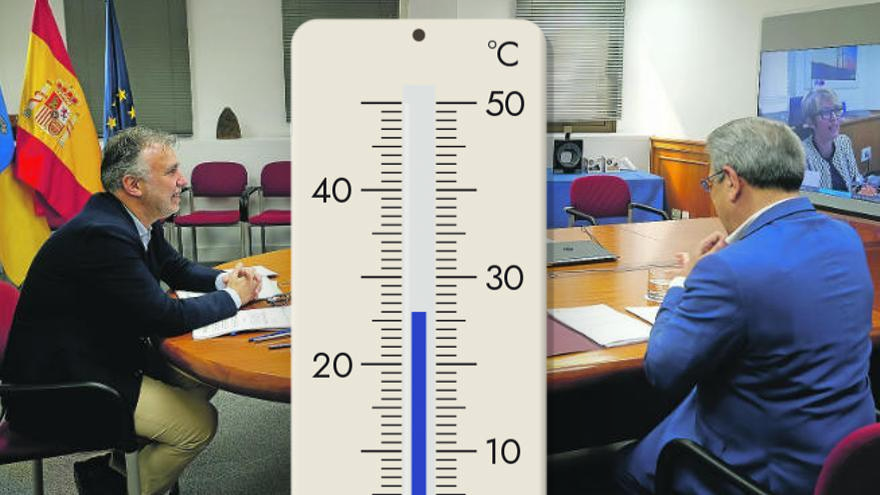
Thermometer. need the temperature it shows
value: 26 °C
